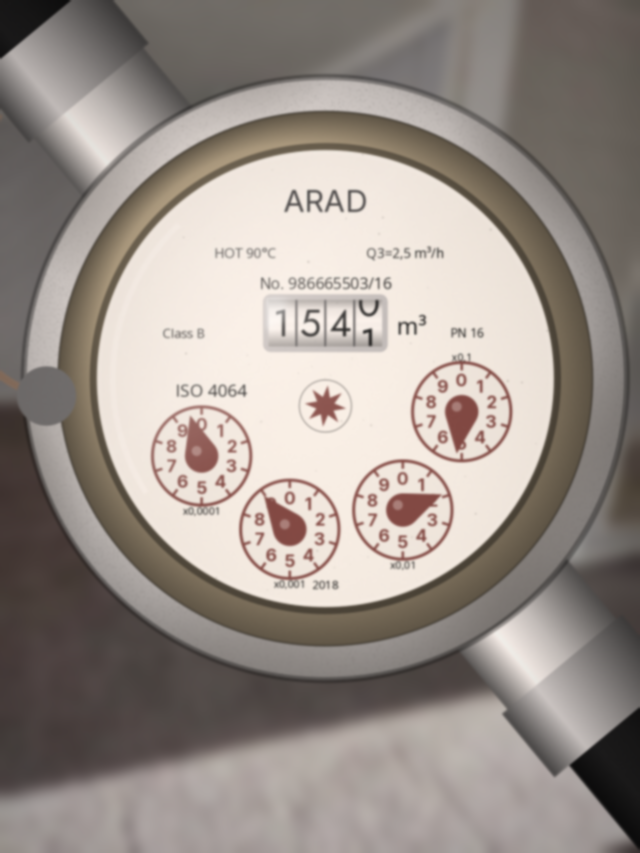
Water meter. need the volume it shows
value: 1540.5189 m³
